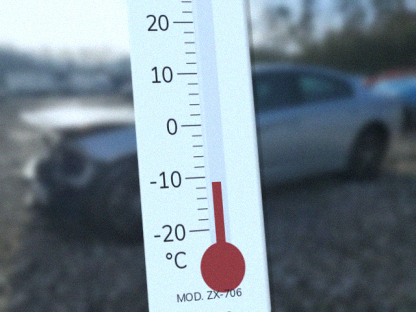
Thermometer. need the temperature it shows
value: -11 °C
